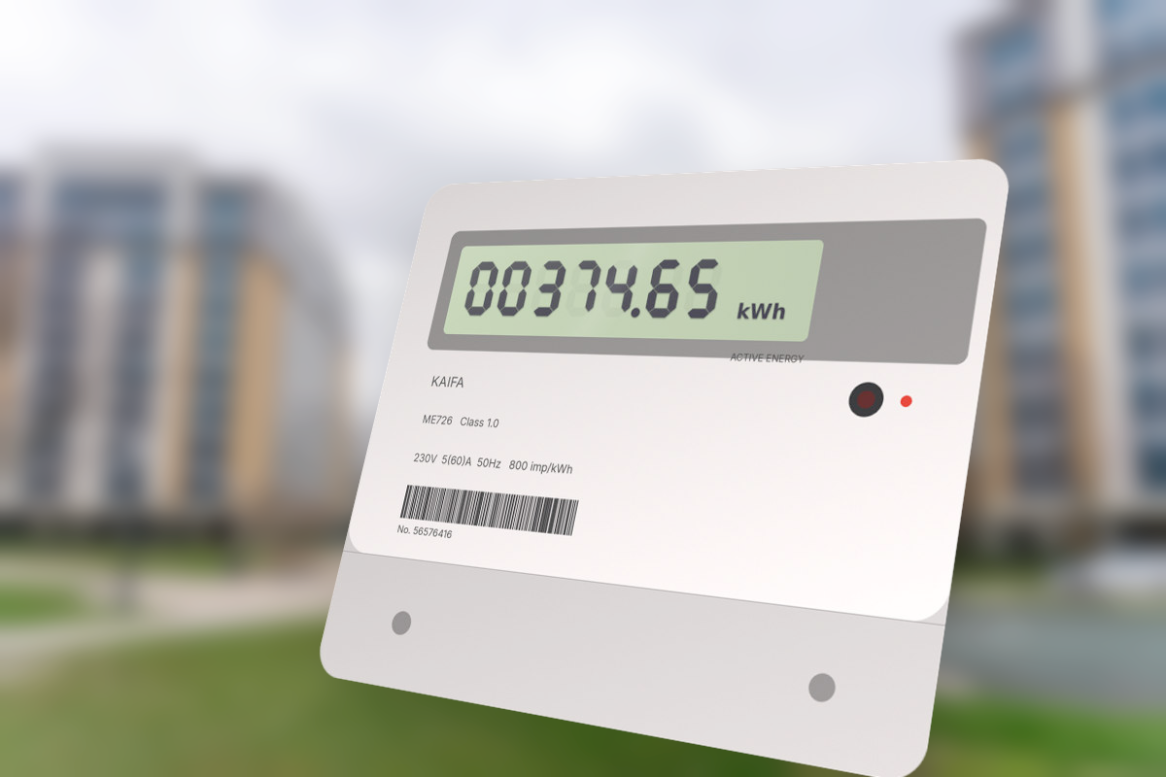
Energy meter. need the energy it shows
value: 374.65 kWh
